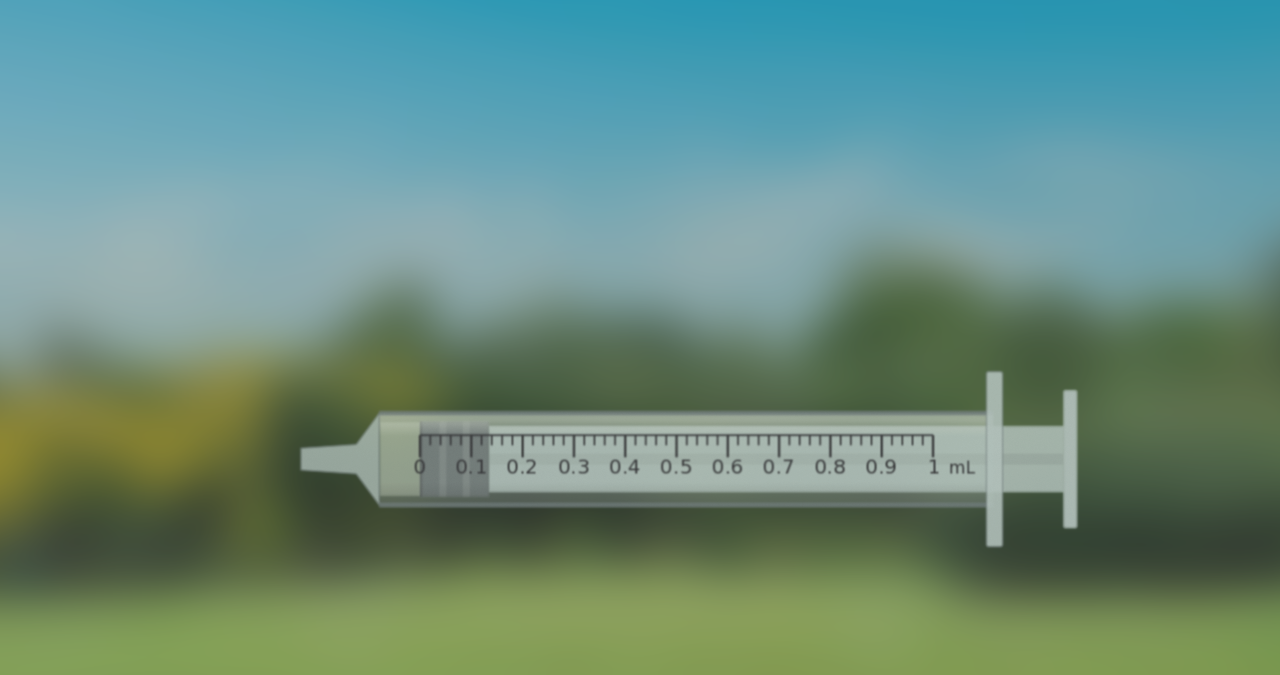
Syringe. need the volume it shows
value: 0 mL
